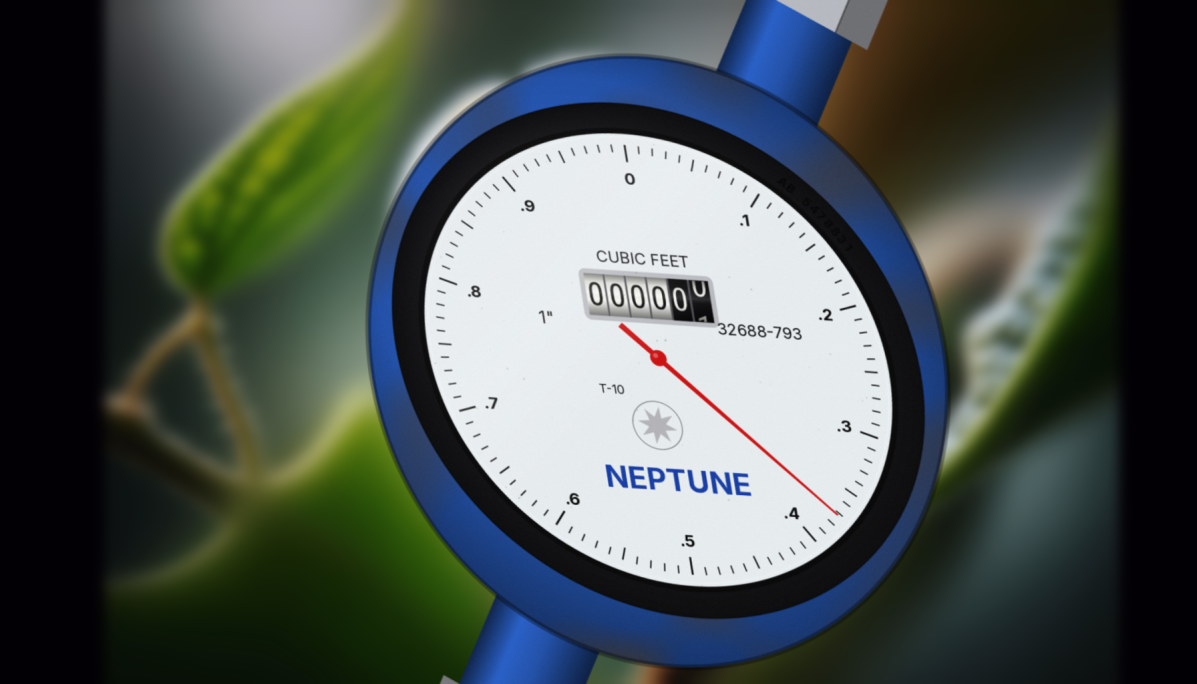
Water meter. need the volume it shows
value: 0.37 ft³
